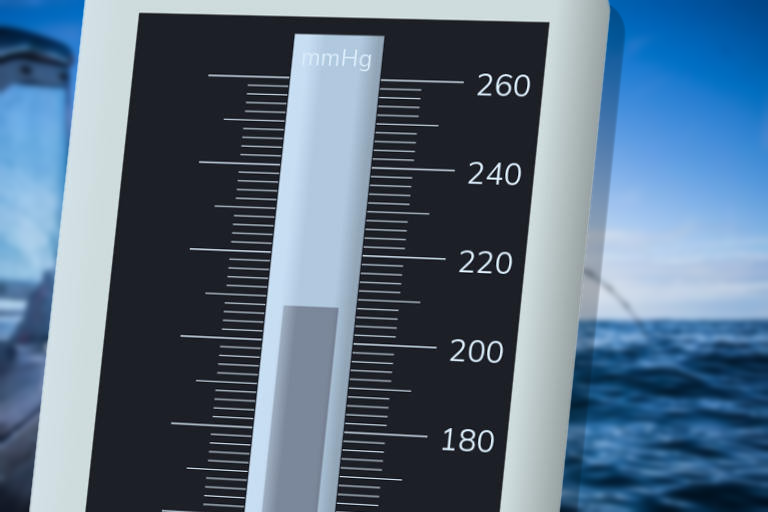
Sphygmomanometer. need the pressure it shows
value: 208 mmHg
